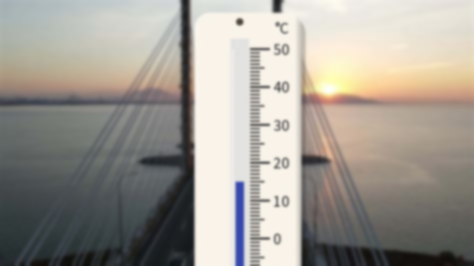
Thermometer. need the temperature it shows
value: 15 °C
